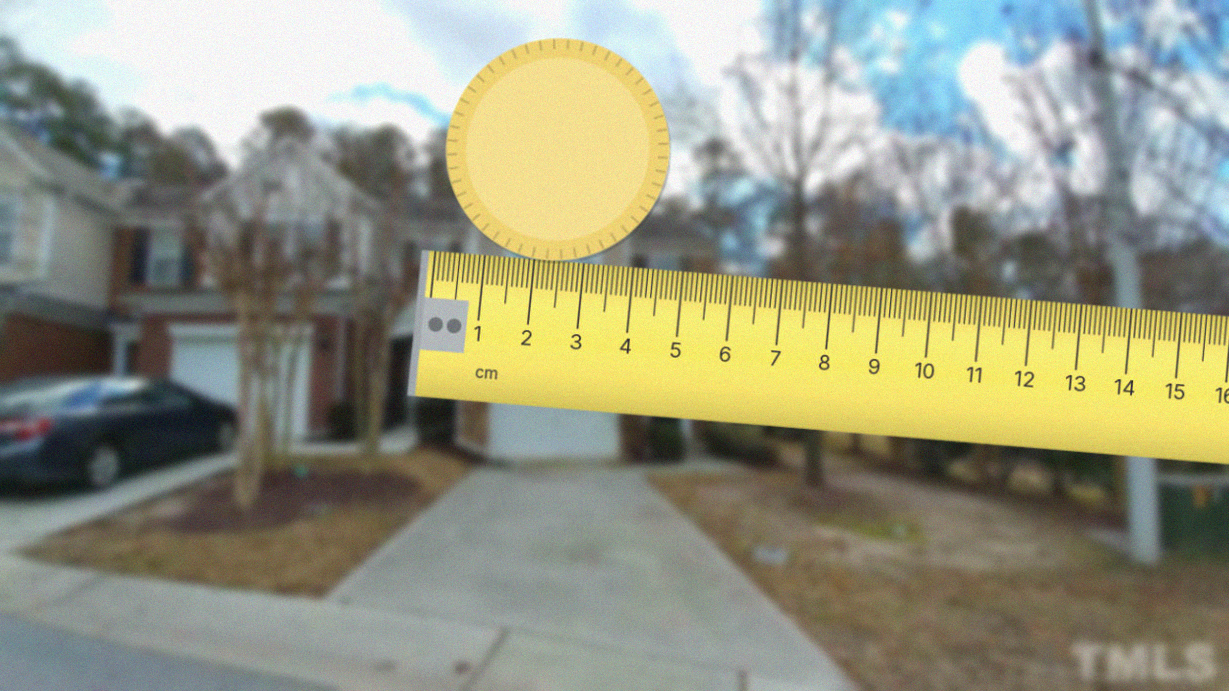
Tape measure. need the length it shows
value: 4.5 cm
